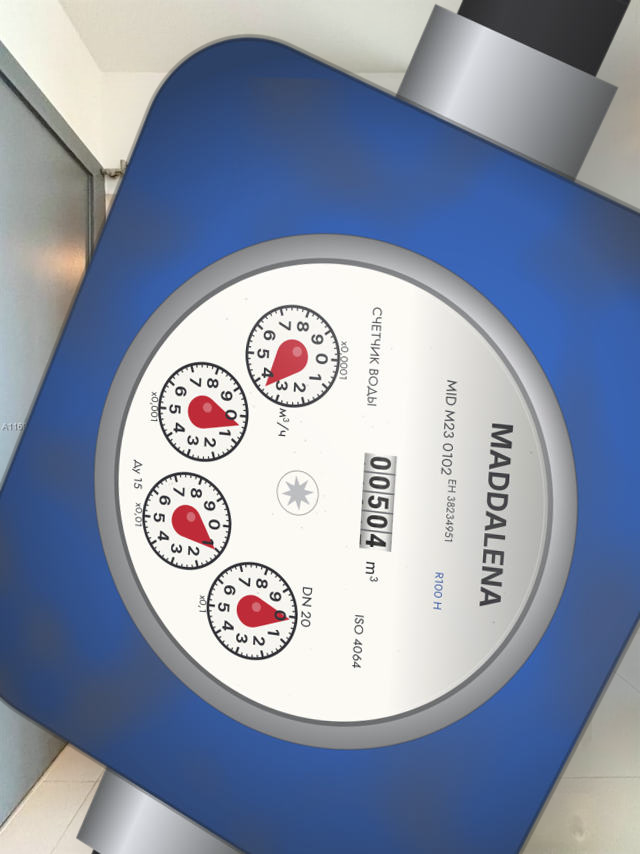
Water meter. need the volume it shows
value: 504.0103 m³
